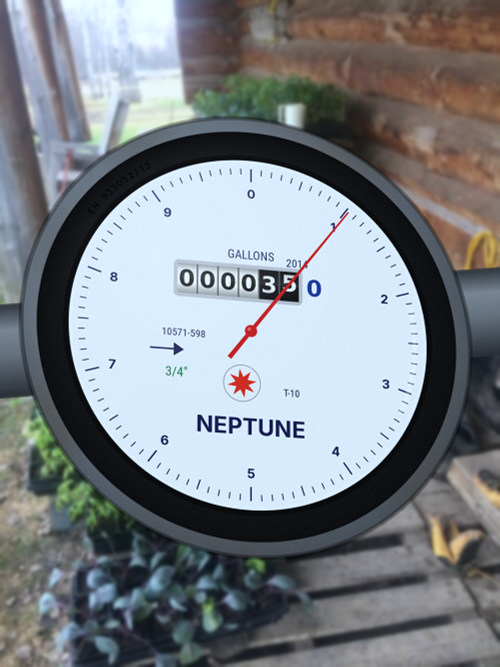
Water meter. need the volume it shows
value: 351.0 gal
